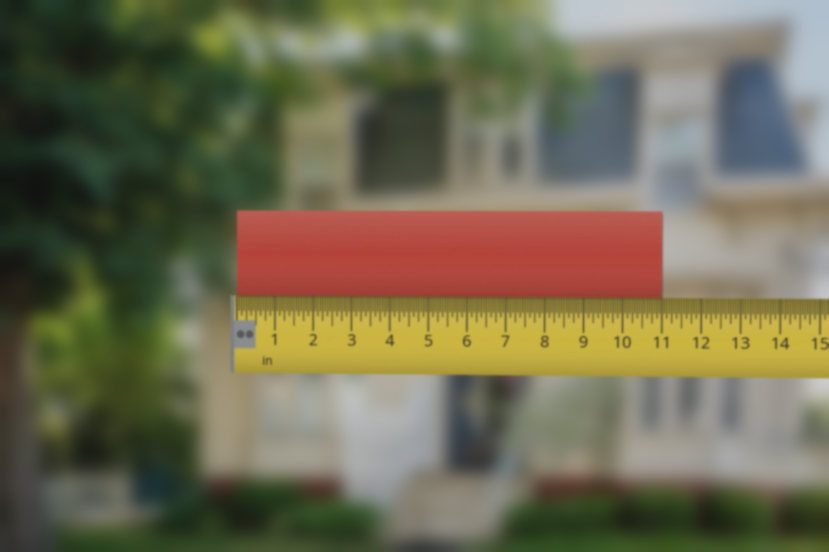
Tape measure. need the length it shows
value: 11 in
